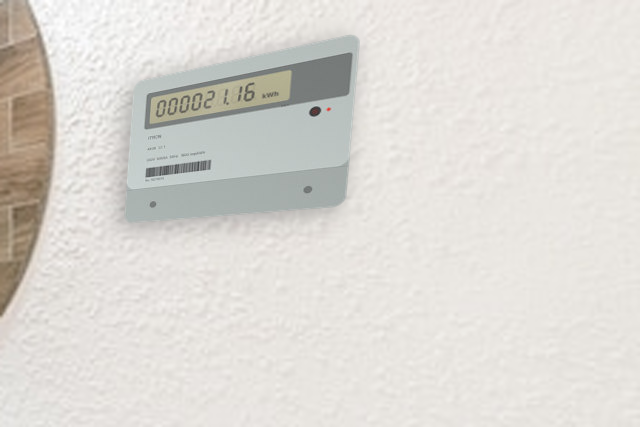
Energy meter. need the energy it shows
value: 21.16 kWh
